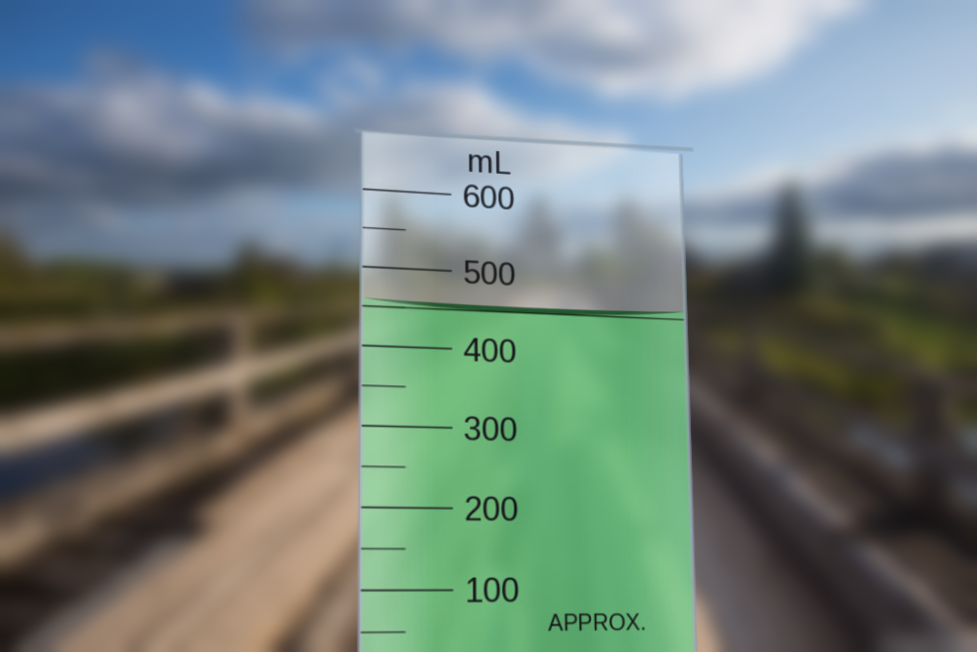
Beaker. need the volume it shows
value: 450 mL
